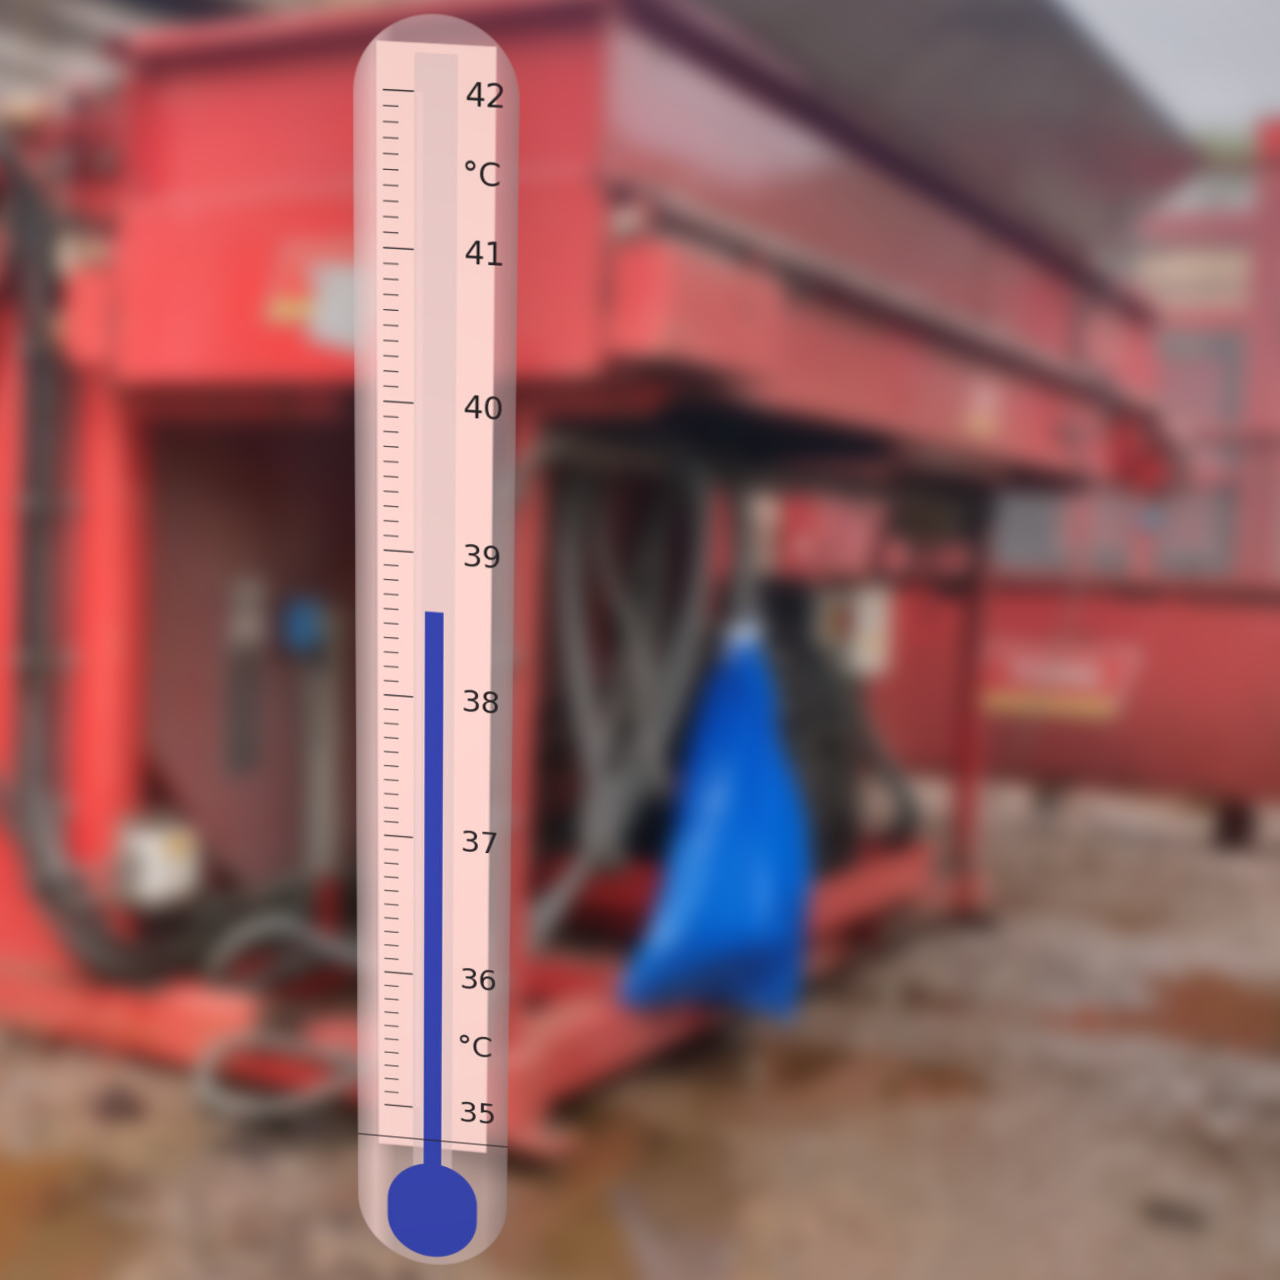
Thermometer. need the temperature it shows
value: 38.6 °C
